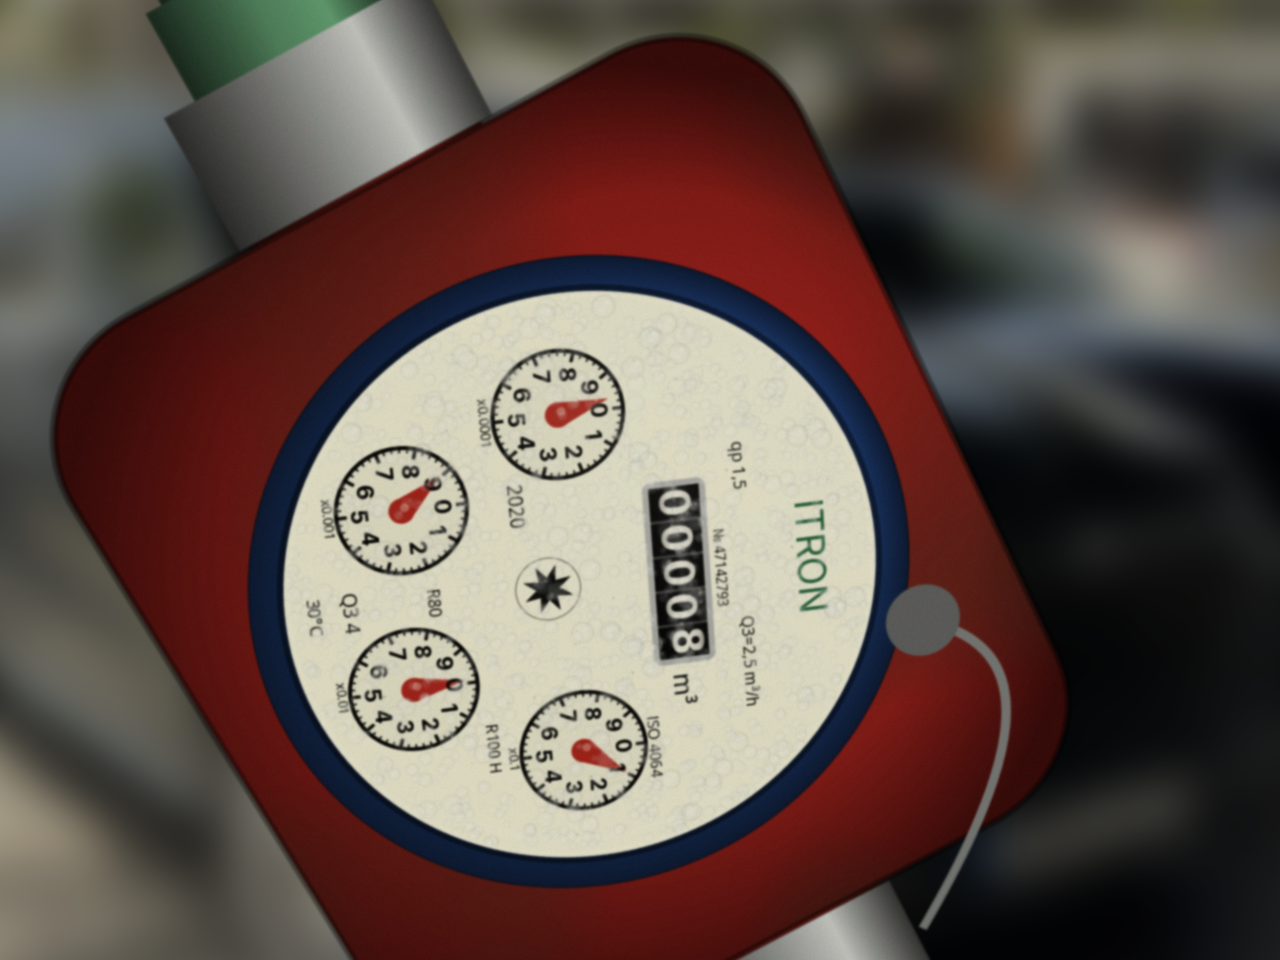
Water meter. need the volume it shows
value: 8.0989 m³
